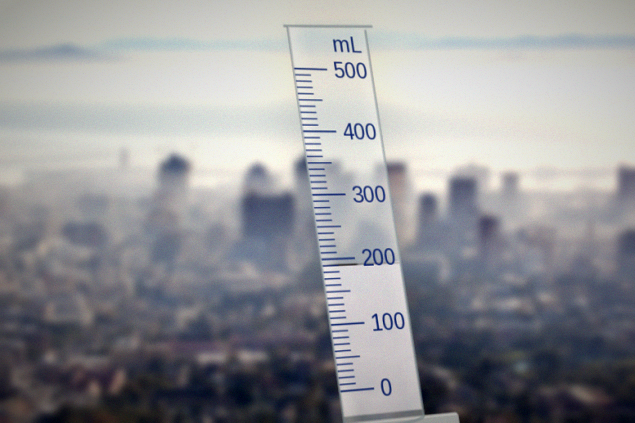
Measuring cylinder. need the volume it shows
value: 190 mL
